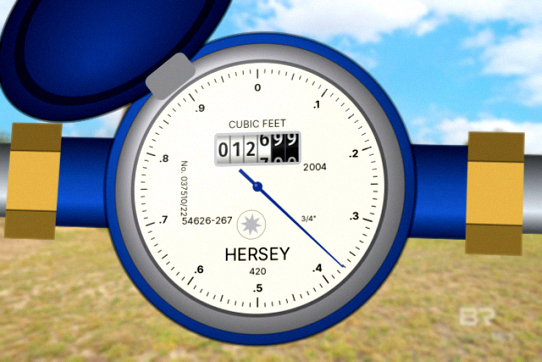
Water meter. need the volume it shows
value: 12699.37 ft³
